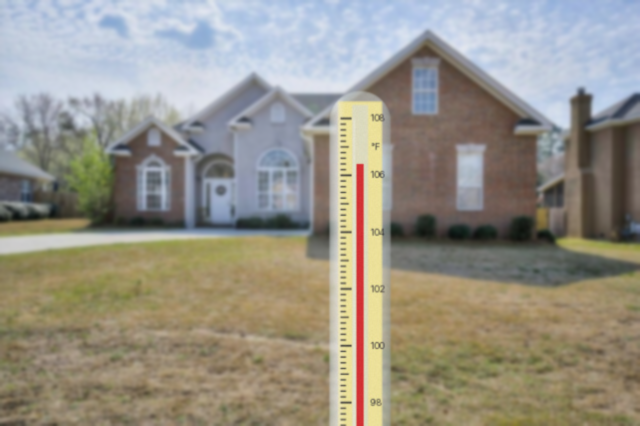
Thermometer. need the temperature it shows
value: 106.4 °F
